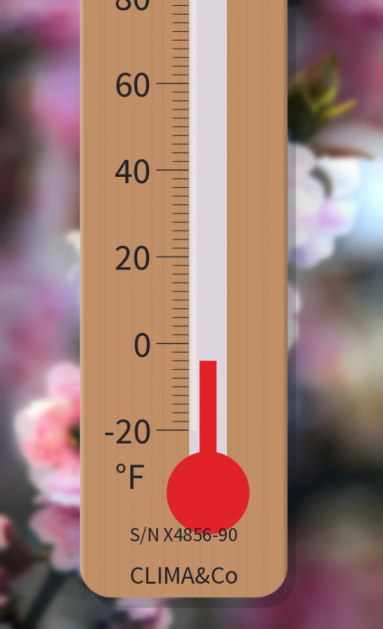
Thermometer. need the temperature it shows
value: -4 °F
